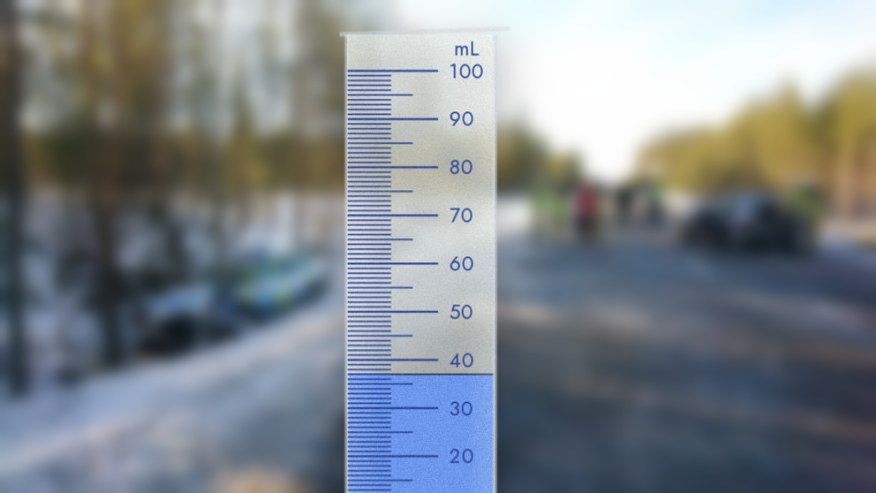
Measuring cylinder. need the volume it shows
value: 37 mL
